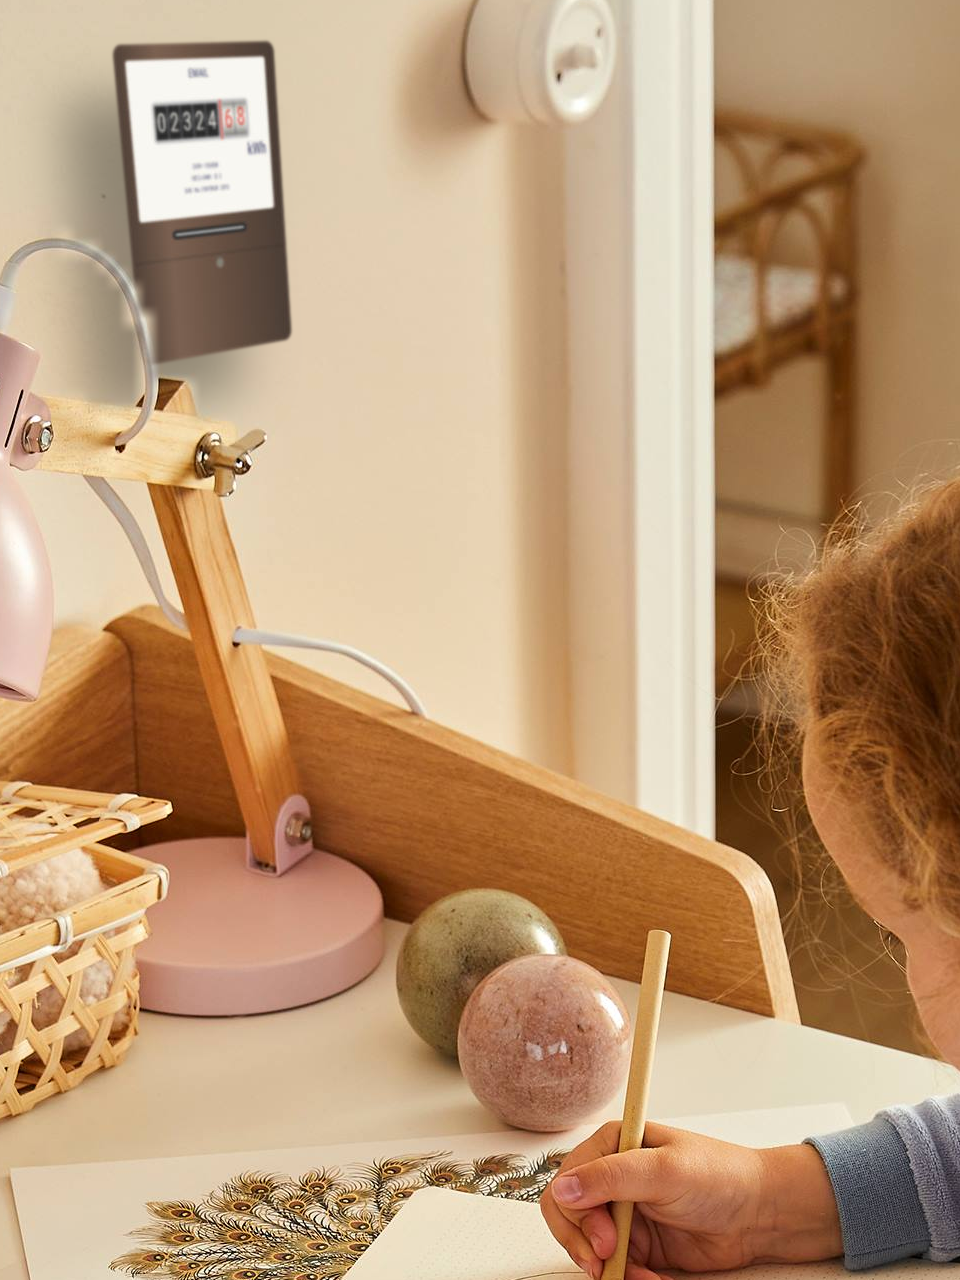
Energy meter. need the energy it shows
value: 2324.68 kWh
